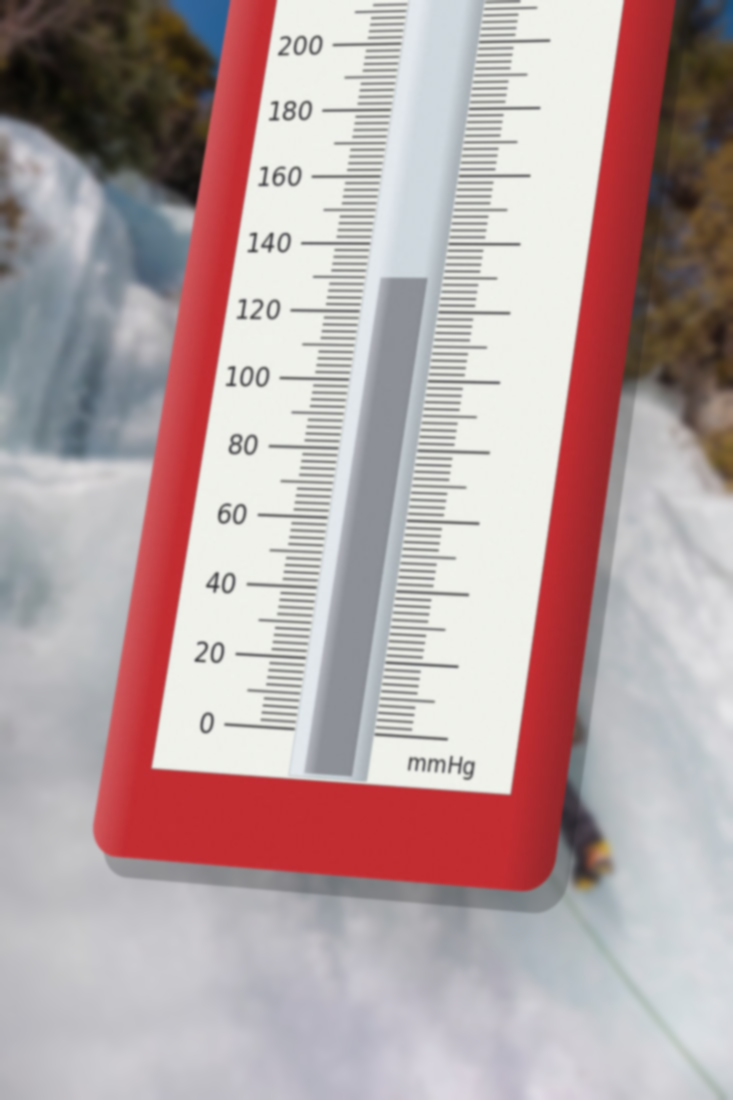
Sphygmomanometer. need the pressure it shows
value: 130 mmHg
